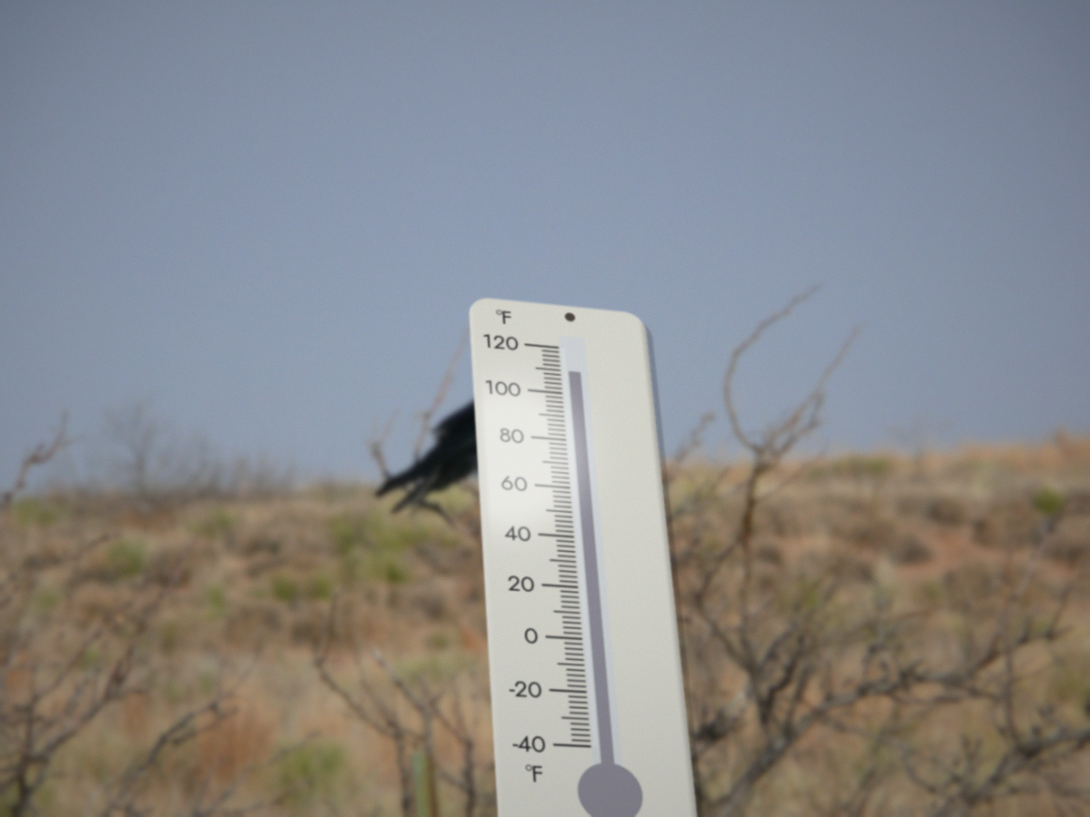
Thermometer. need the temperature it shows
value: 110 °F
